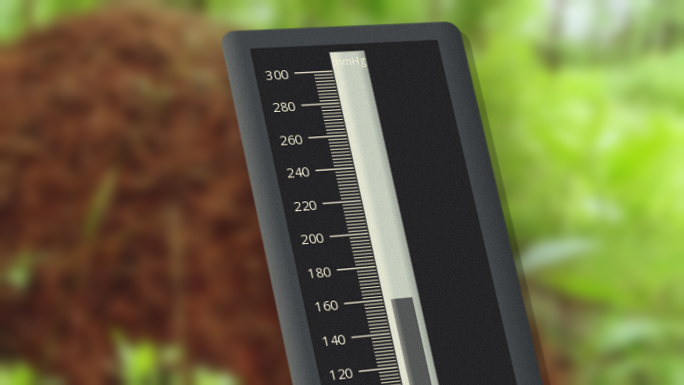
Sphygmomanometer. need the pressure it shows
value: 160 mmHg
